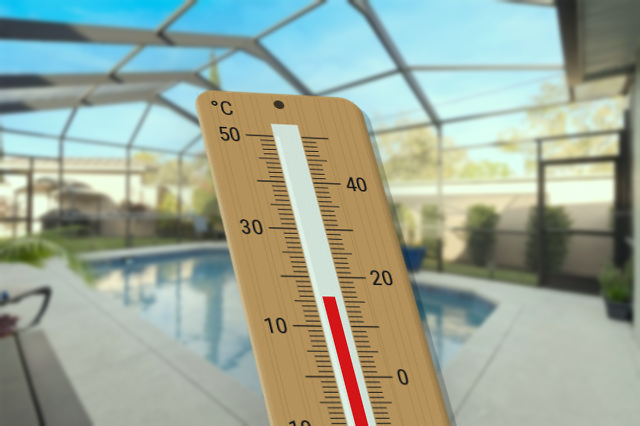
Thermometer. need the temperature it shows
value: 16 °C
